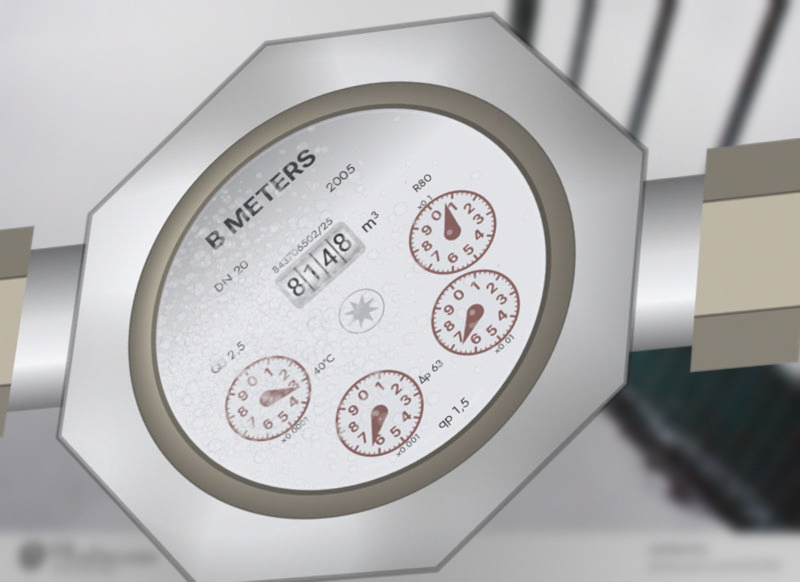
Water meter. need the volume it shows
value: 8148.0663 m³
